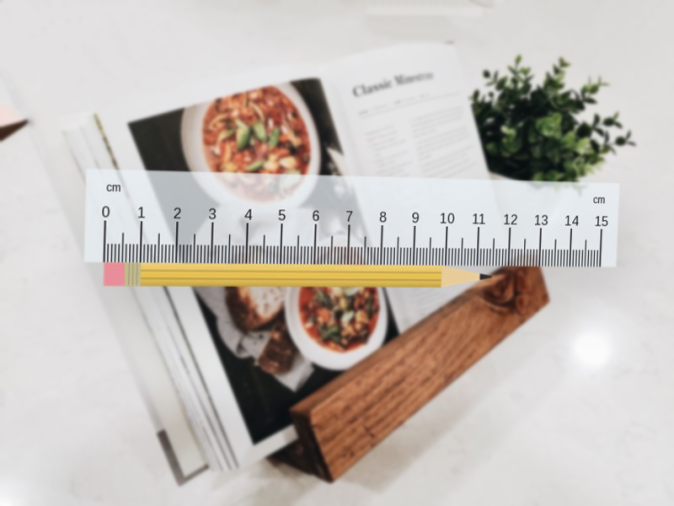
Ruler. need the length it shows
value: 11.5 cm
